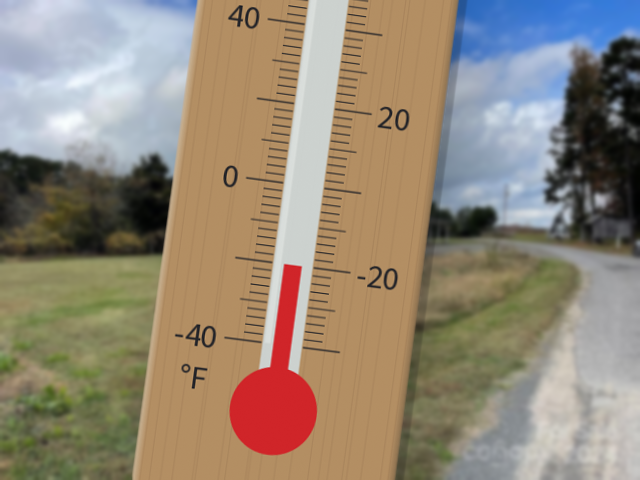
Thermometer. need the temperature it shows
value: -20 °F
